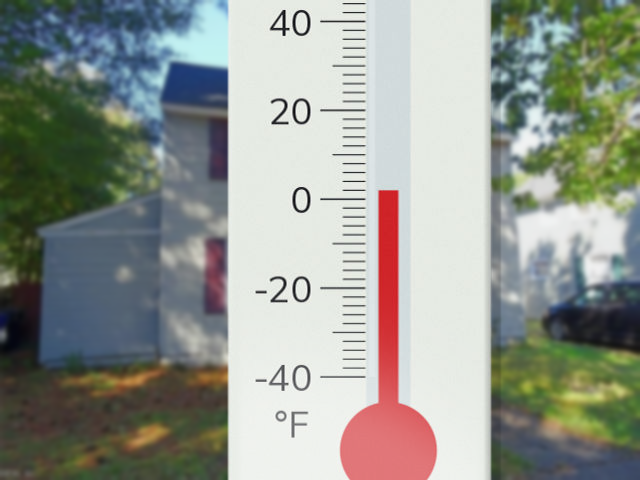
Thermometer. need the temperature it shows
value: 2 °F
